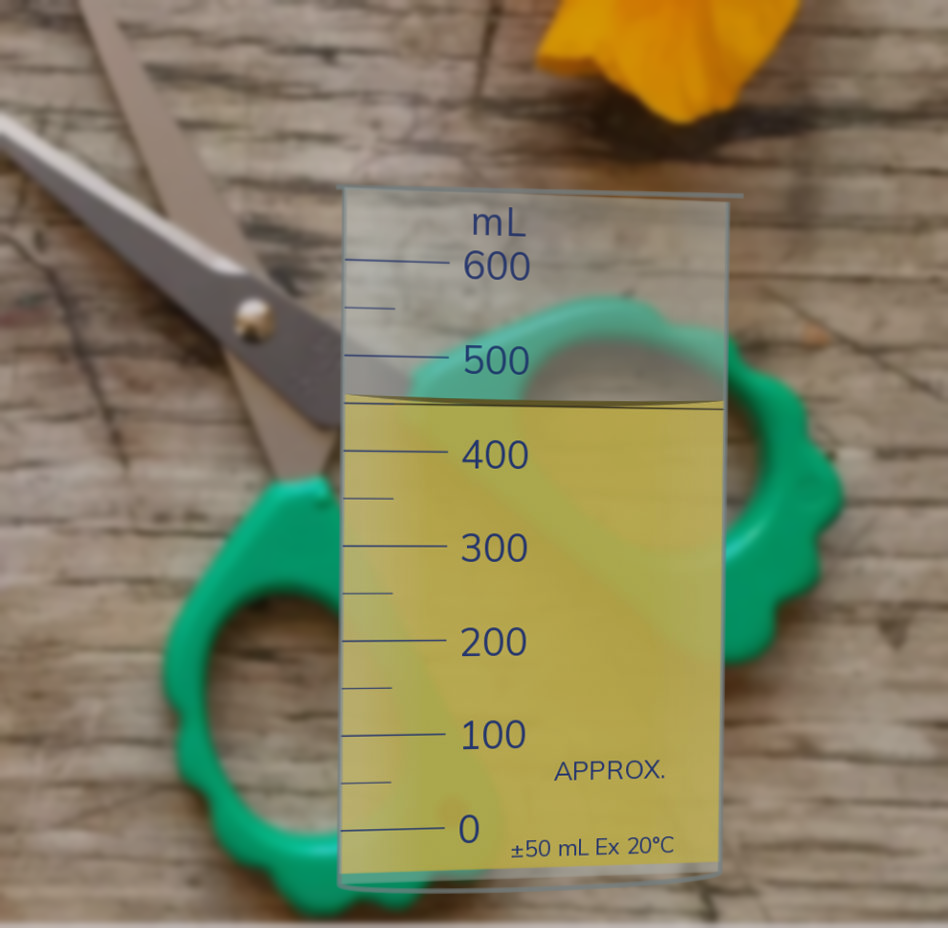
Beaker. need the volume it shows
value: 450 mL
